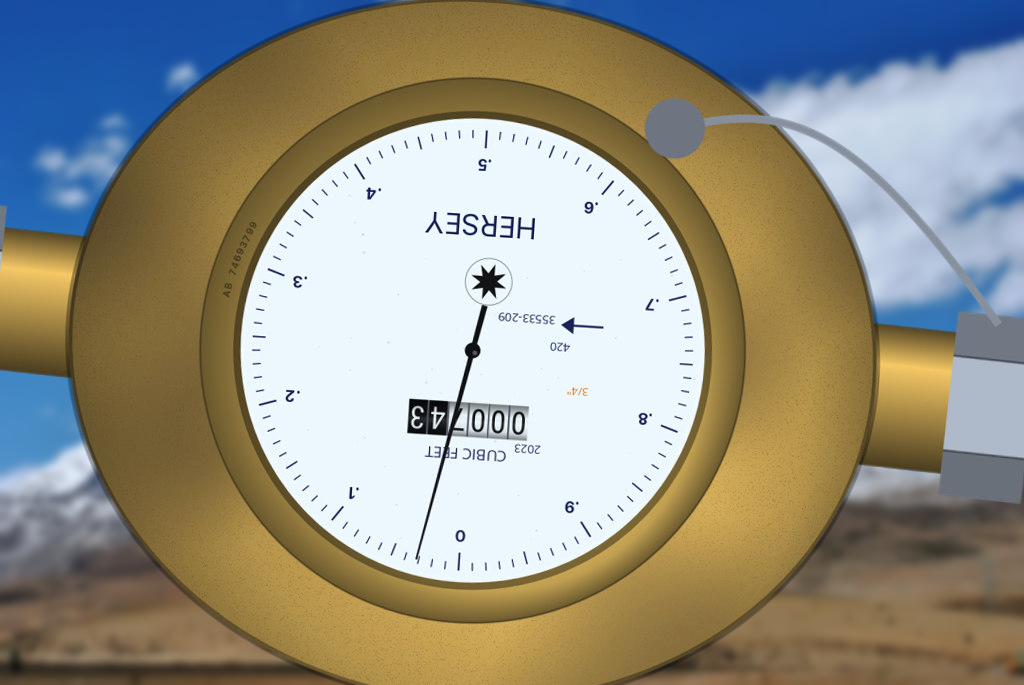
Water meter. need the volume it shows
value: 743.03 ft³
